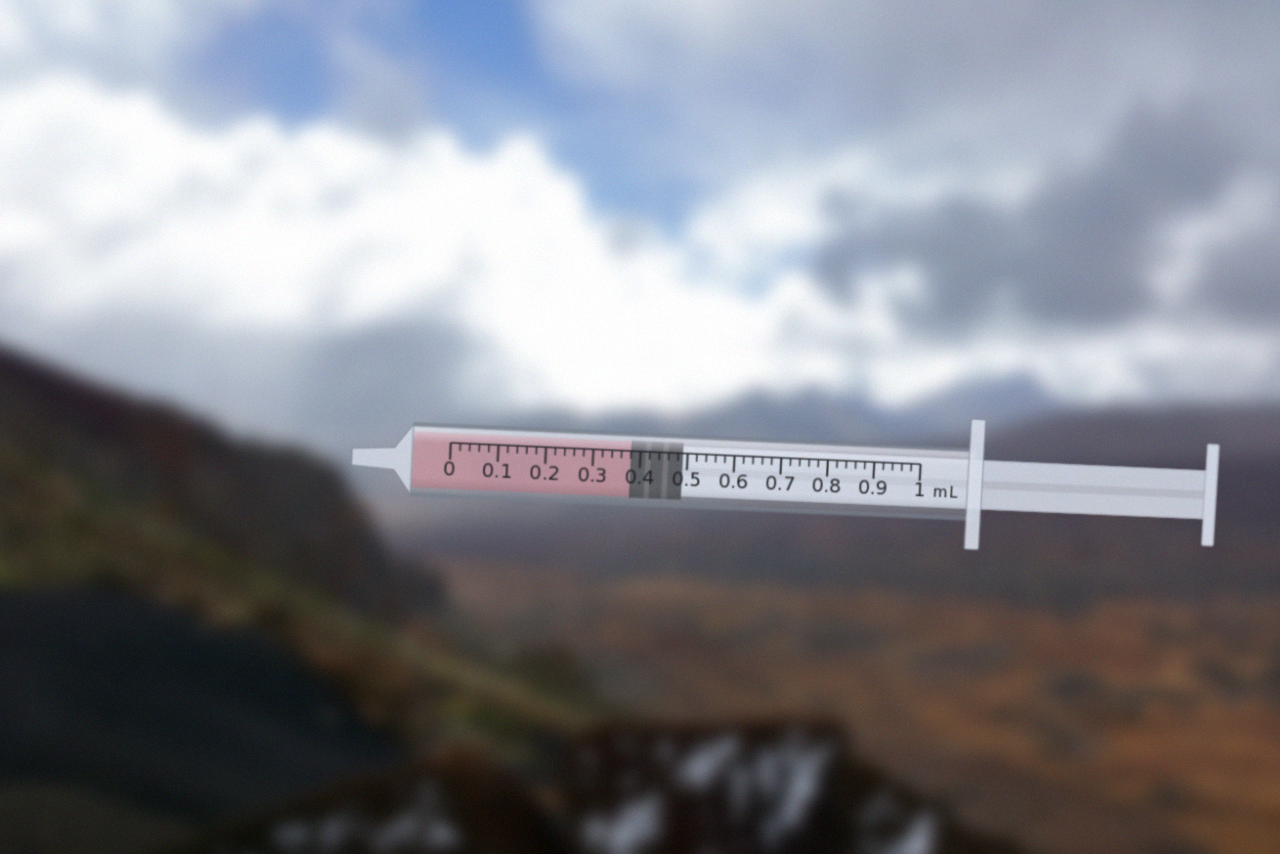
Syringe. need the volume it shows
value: 0.38 mL
